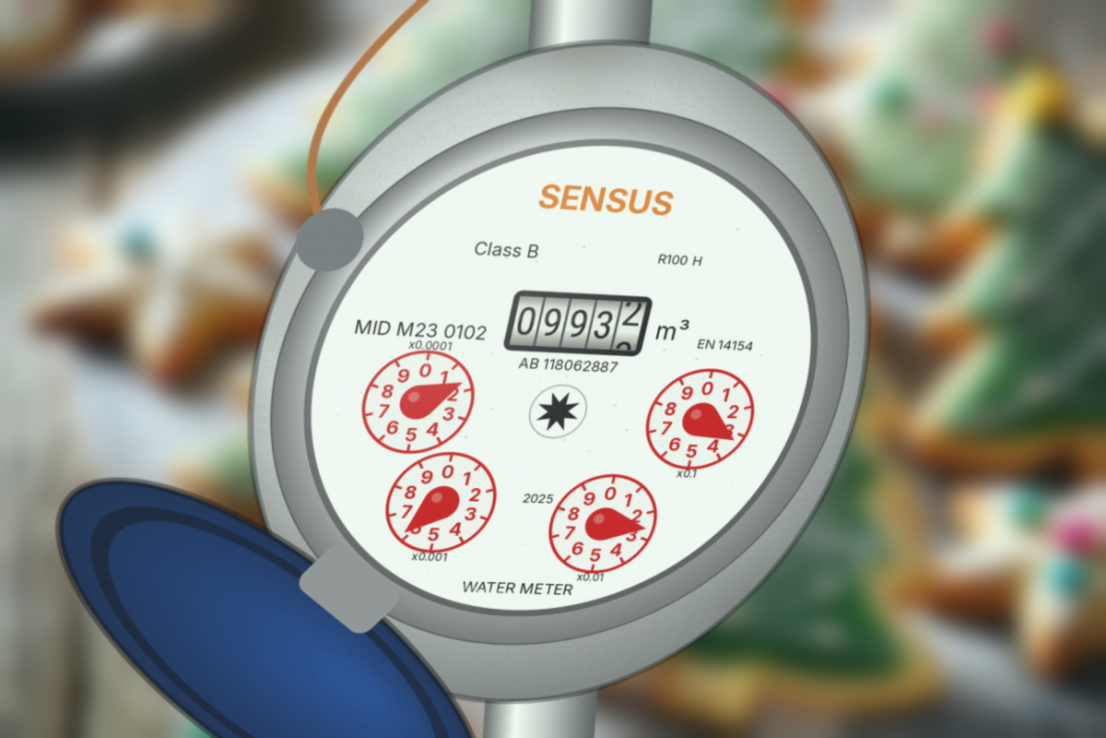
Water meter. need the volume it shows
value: 9932.3261 m³
